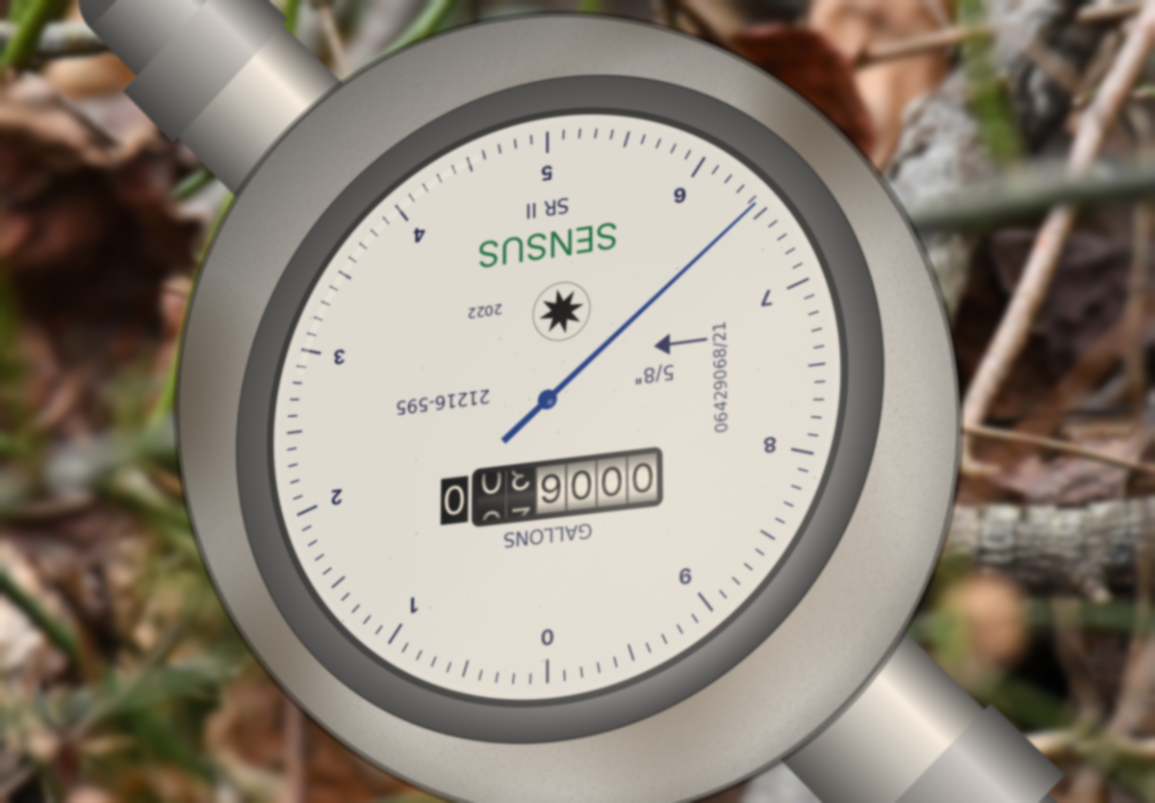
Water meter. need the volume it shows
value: 6296.4 gal
